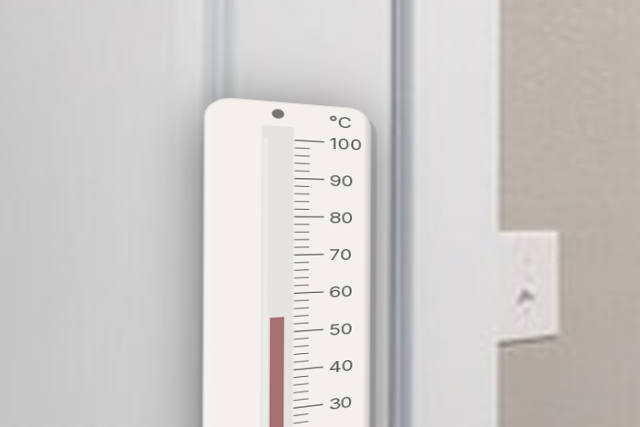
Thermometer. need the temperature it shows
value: 54 °C
